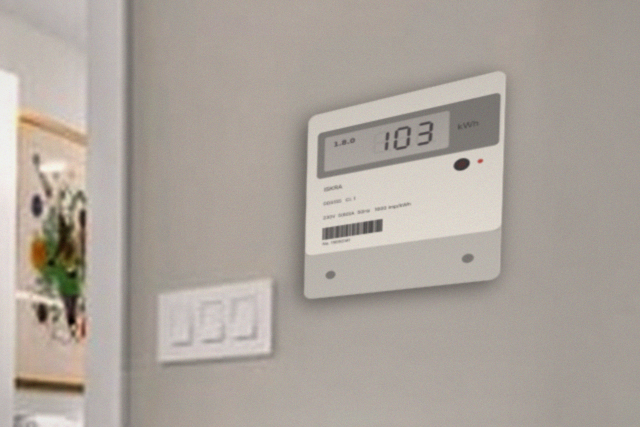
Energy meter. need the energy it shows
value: 103 kWh
